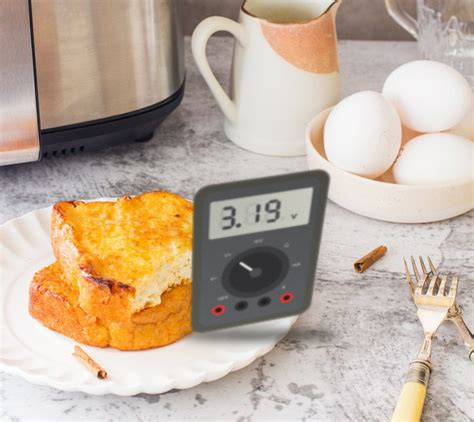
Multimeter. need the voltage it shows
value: 3.19 V
